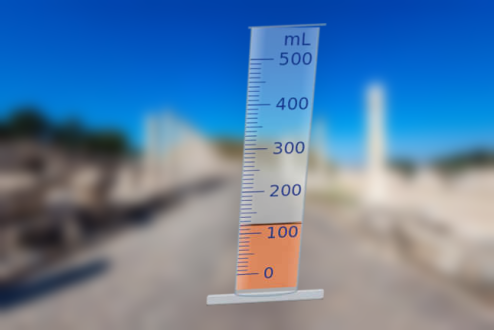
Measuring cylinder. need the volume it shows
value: 120 mL
